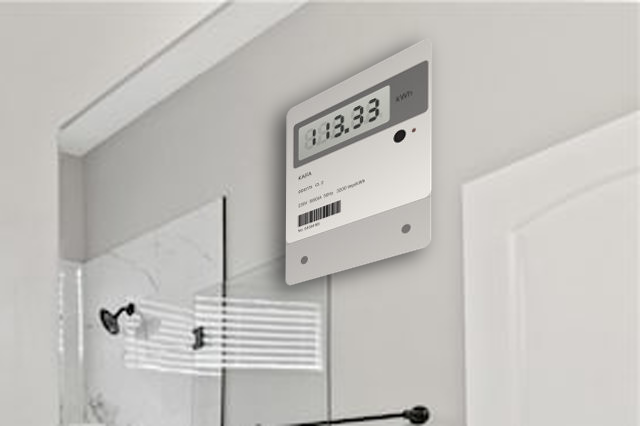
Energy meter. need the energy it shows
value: 113.33 kWh
